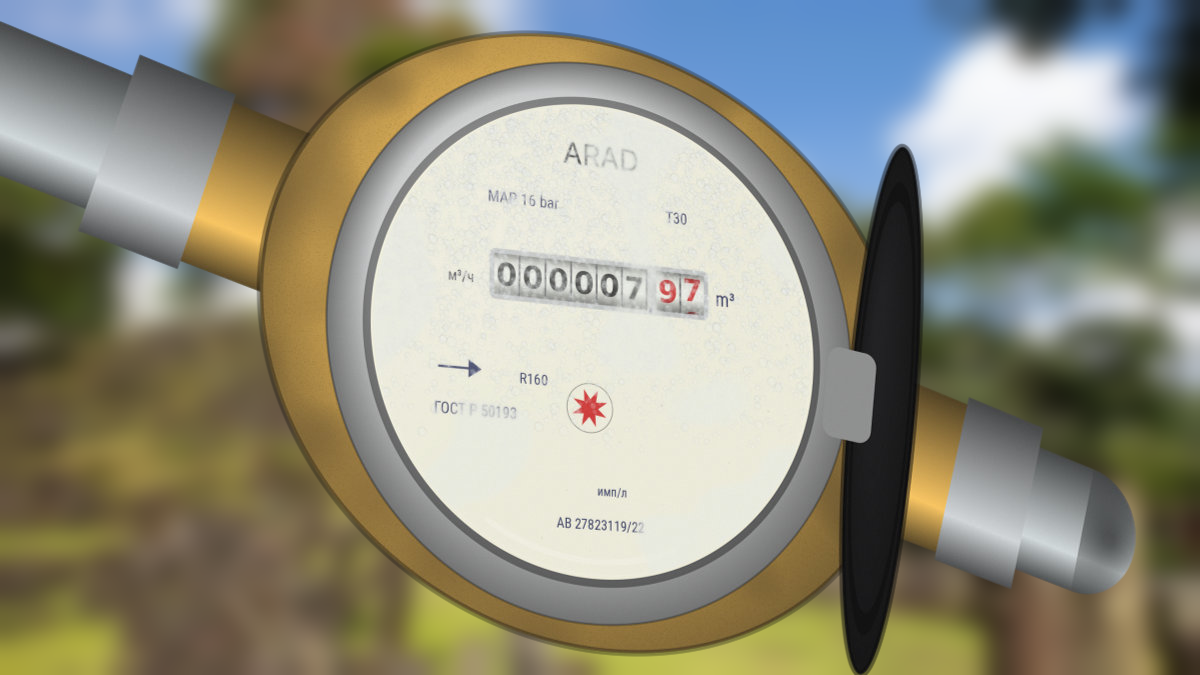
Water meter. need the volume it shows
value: 7.97 m³
